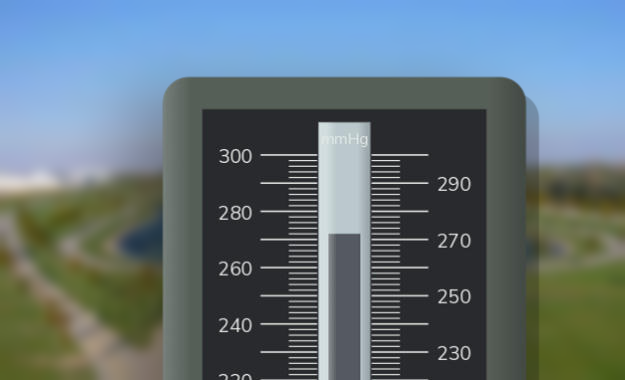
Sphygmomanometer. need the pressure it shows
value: 272 mmHg
